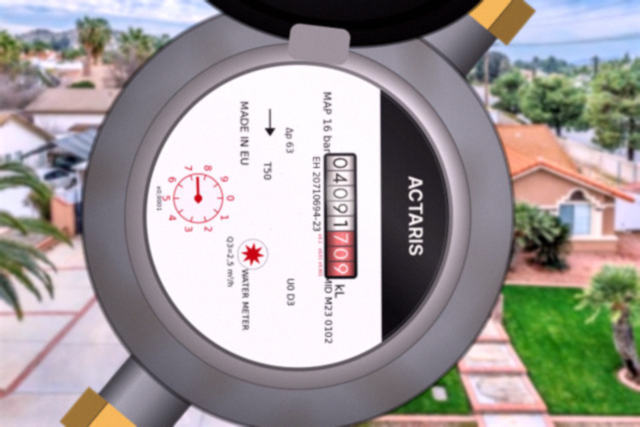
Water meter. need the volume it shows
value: 4091.7097 kL
